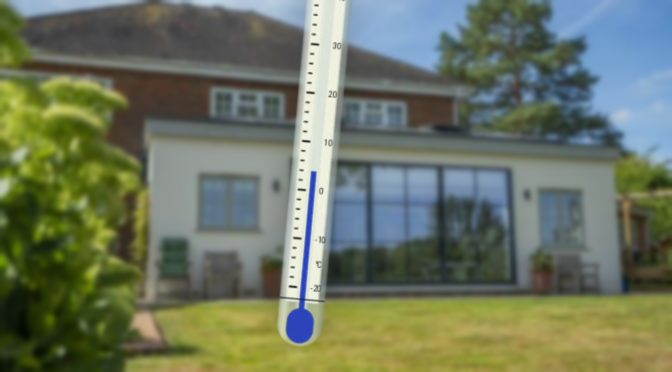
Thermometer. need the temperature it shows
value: 4 °C
